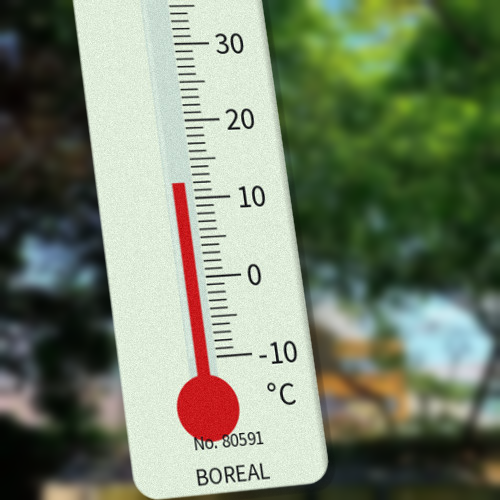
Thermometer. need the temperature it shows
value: 12 °C
